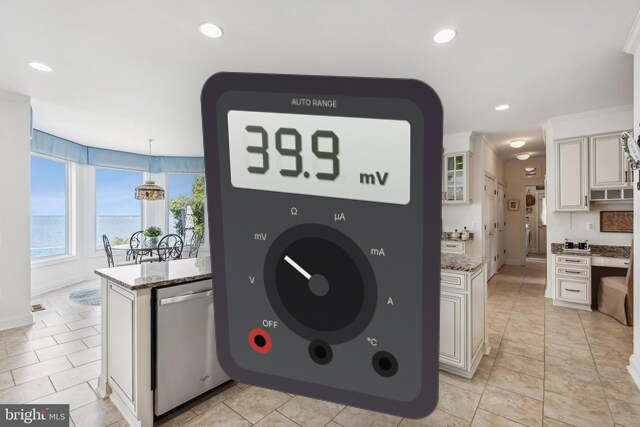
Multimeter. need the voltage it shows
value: 39.9 mV
